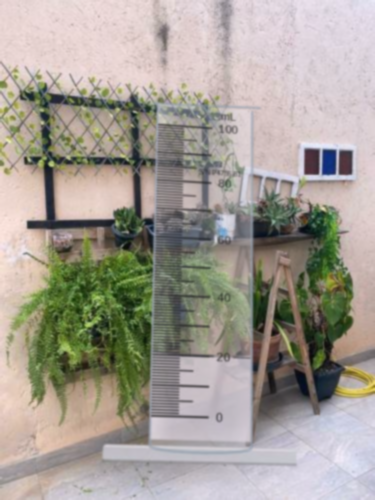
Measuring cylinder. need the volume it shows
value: 20 mL
